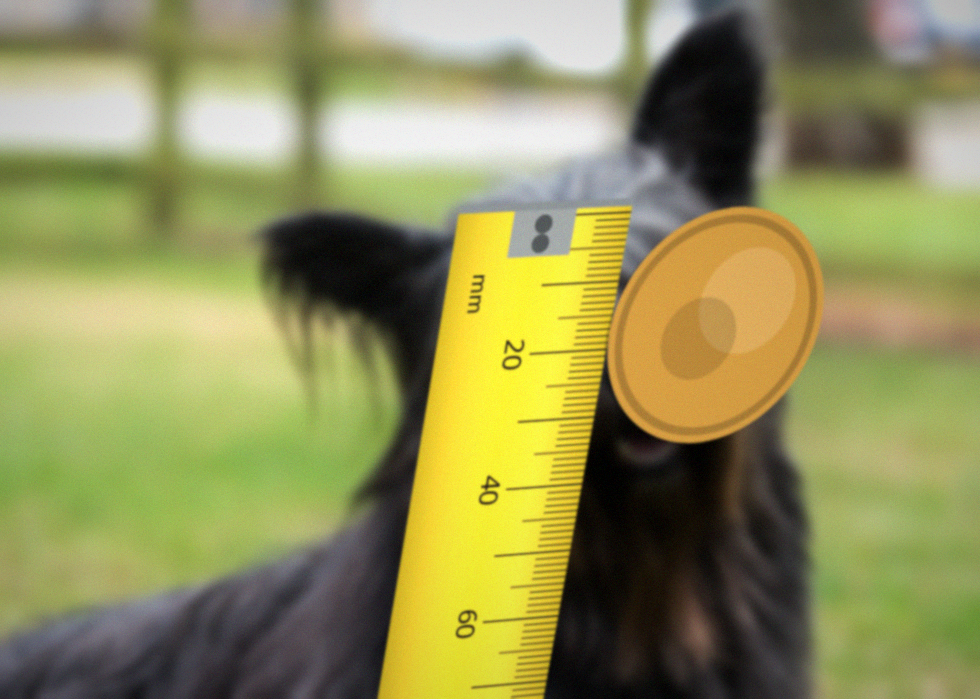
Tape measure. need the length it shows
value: 35 mm
